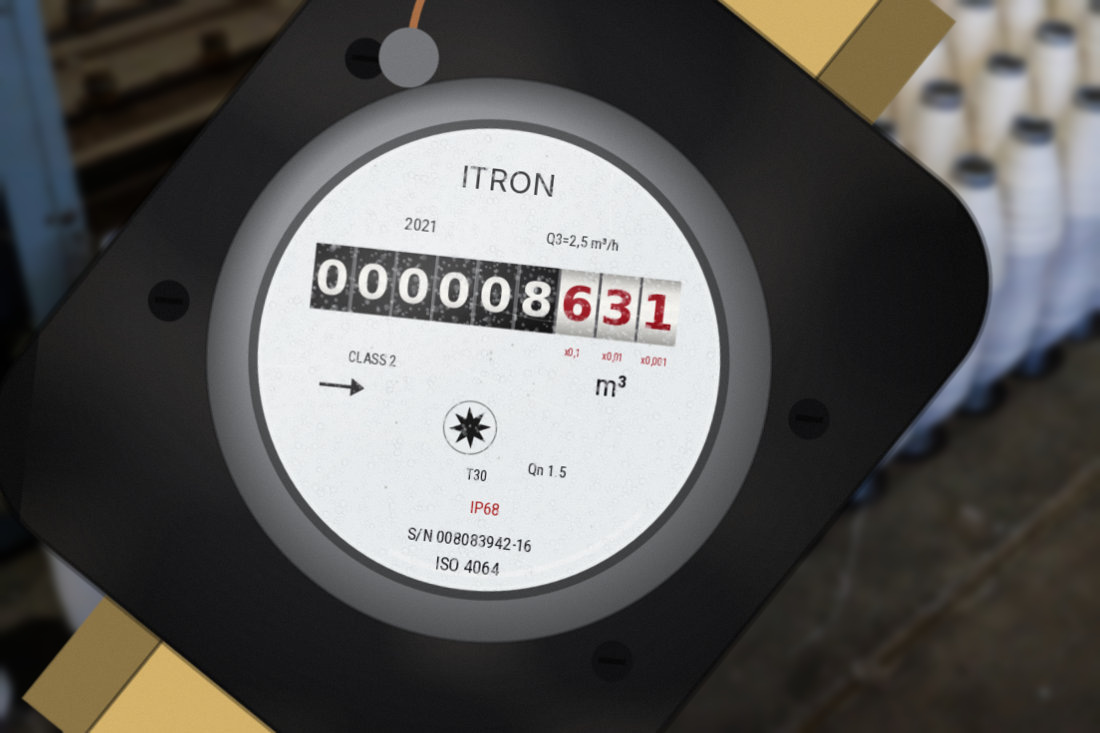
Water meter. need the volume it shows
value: 8.631 m³
